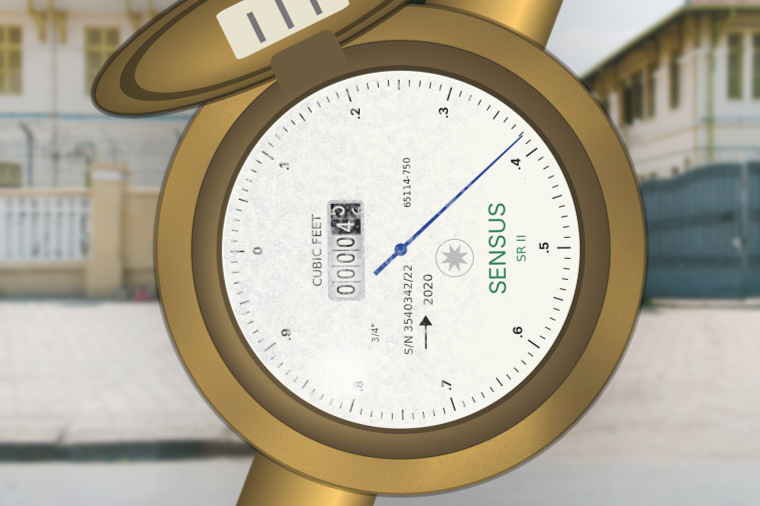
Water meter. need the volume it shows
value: 45.38 ft³
